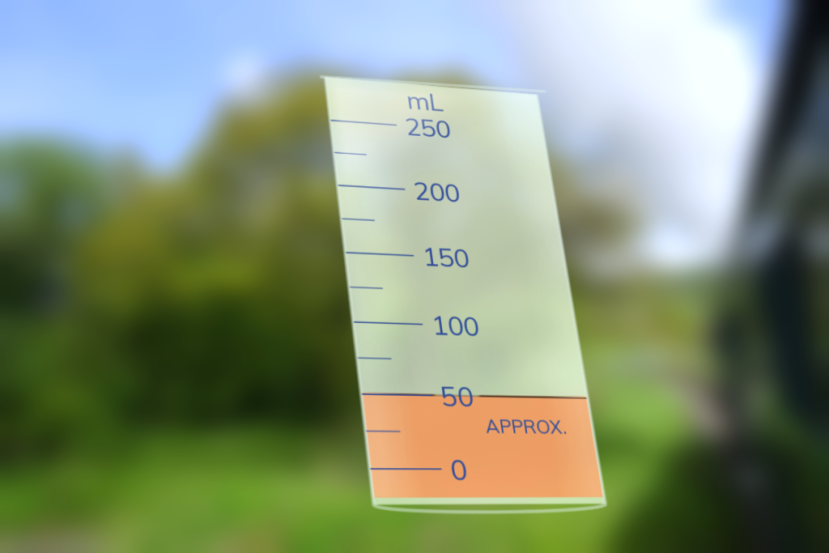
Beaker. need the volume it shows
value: 50 mL
